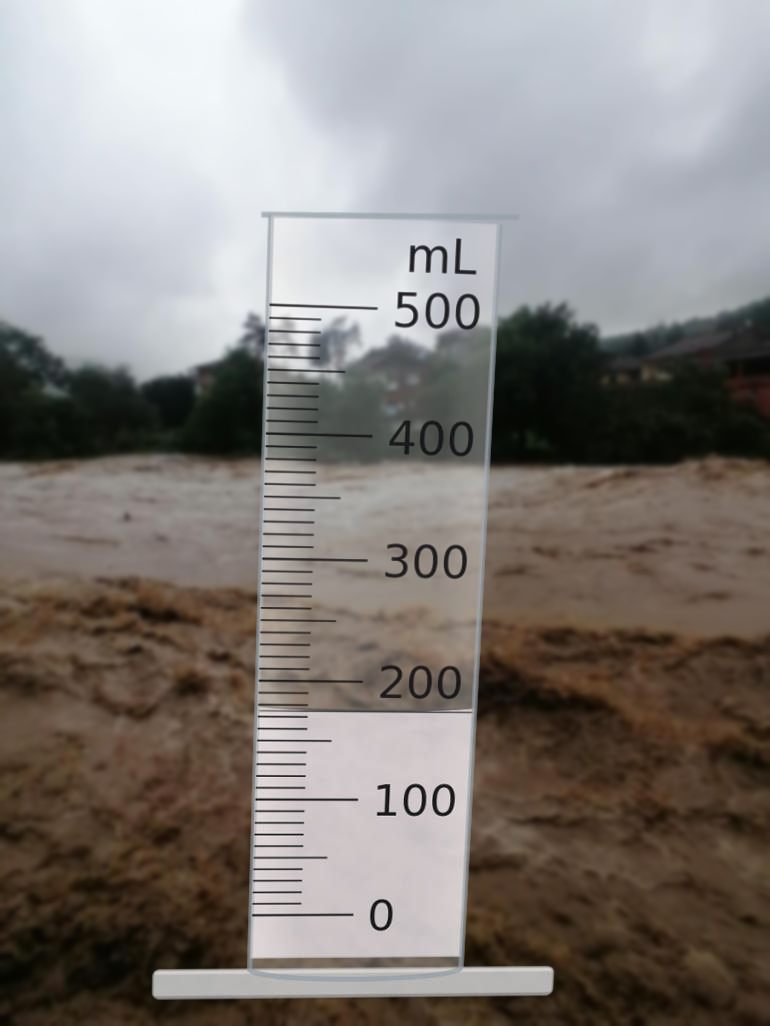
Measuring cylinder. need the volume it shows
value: 175 mL
